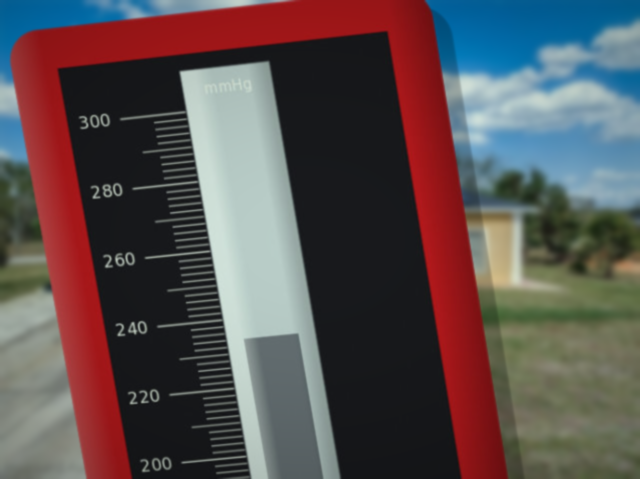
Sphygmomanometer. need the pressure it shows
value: 234 mmHg
